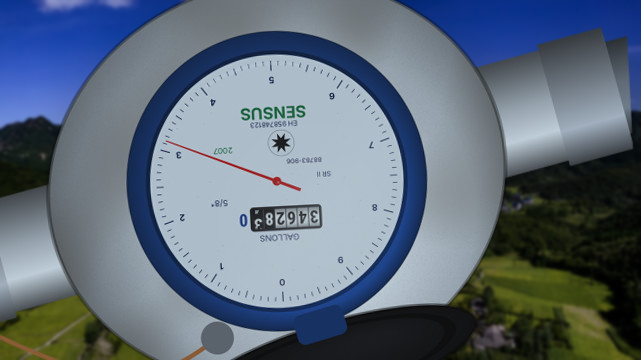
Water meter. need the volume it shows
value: 3462833.1 gal
